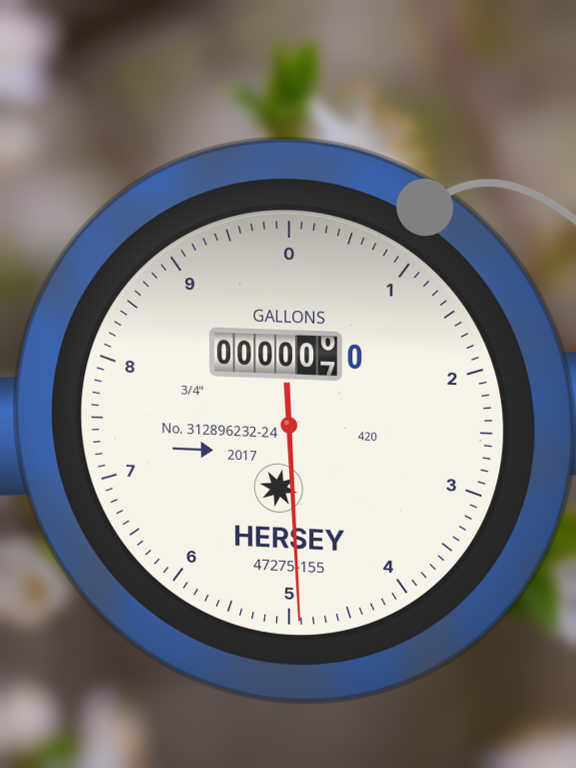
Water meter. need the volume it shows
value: 64.9 gal
